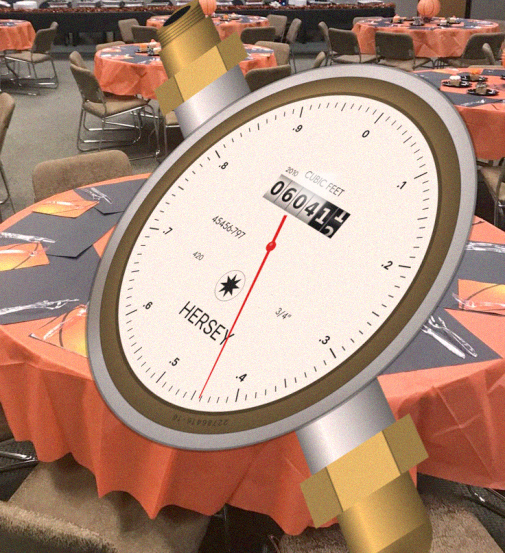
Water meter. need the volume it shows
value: 60411.44 ft³
